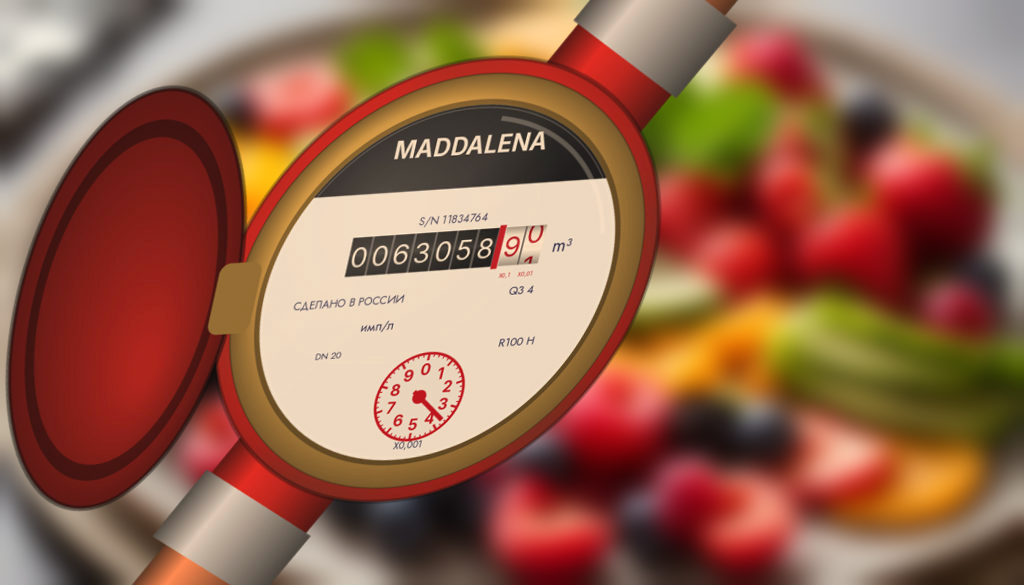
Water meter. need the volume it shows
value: 63058.903 m³
